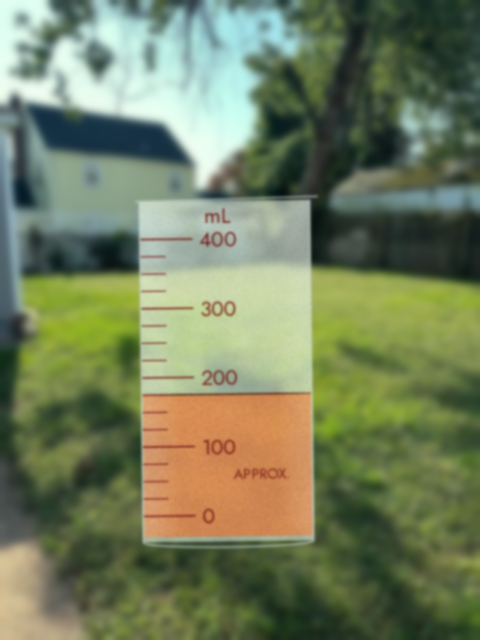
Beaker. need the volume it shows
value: 175 mL
